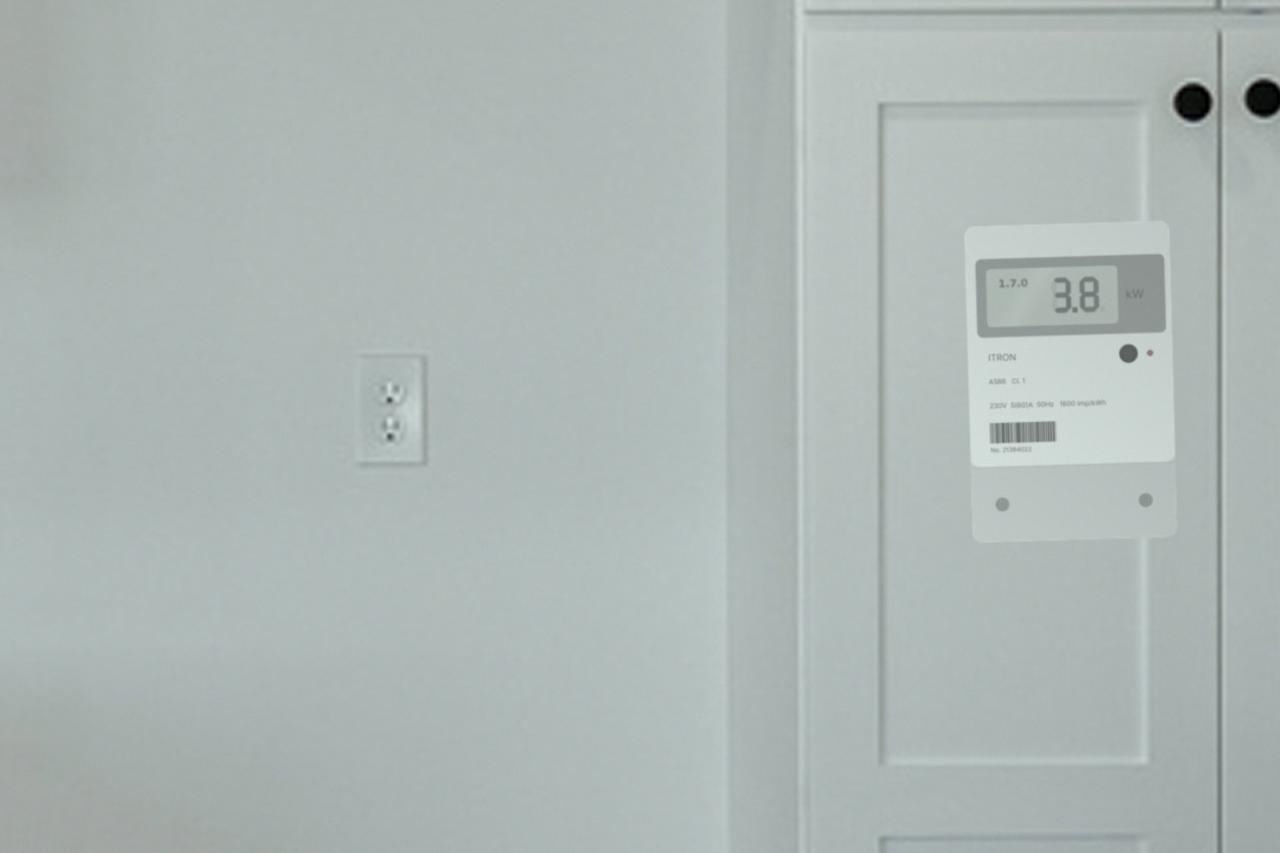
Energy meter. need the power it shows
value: 3.8 kW
